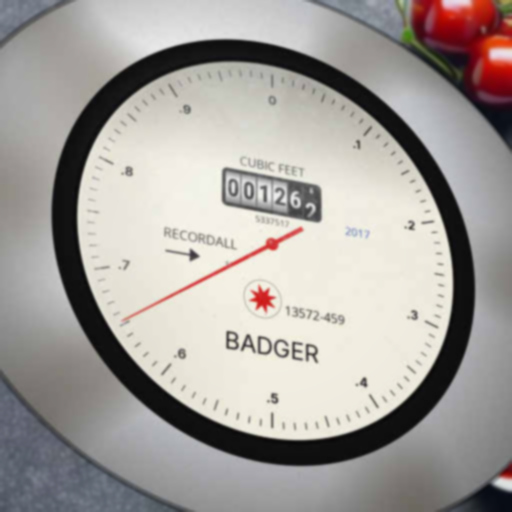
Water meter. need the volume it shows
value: 1261.65 ft³
